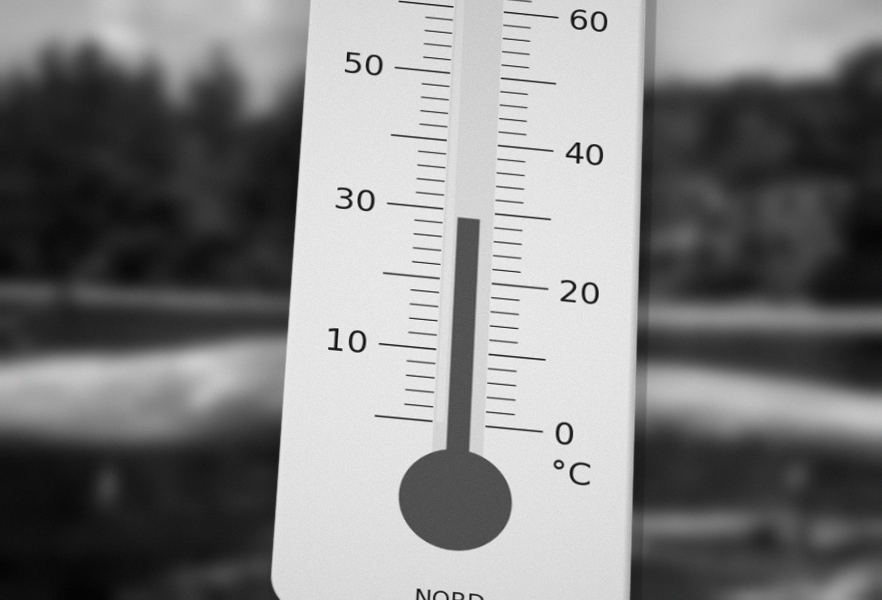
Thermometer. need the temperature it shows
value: 29 °C
